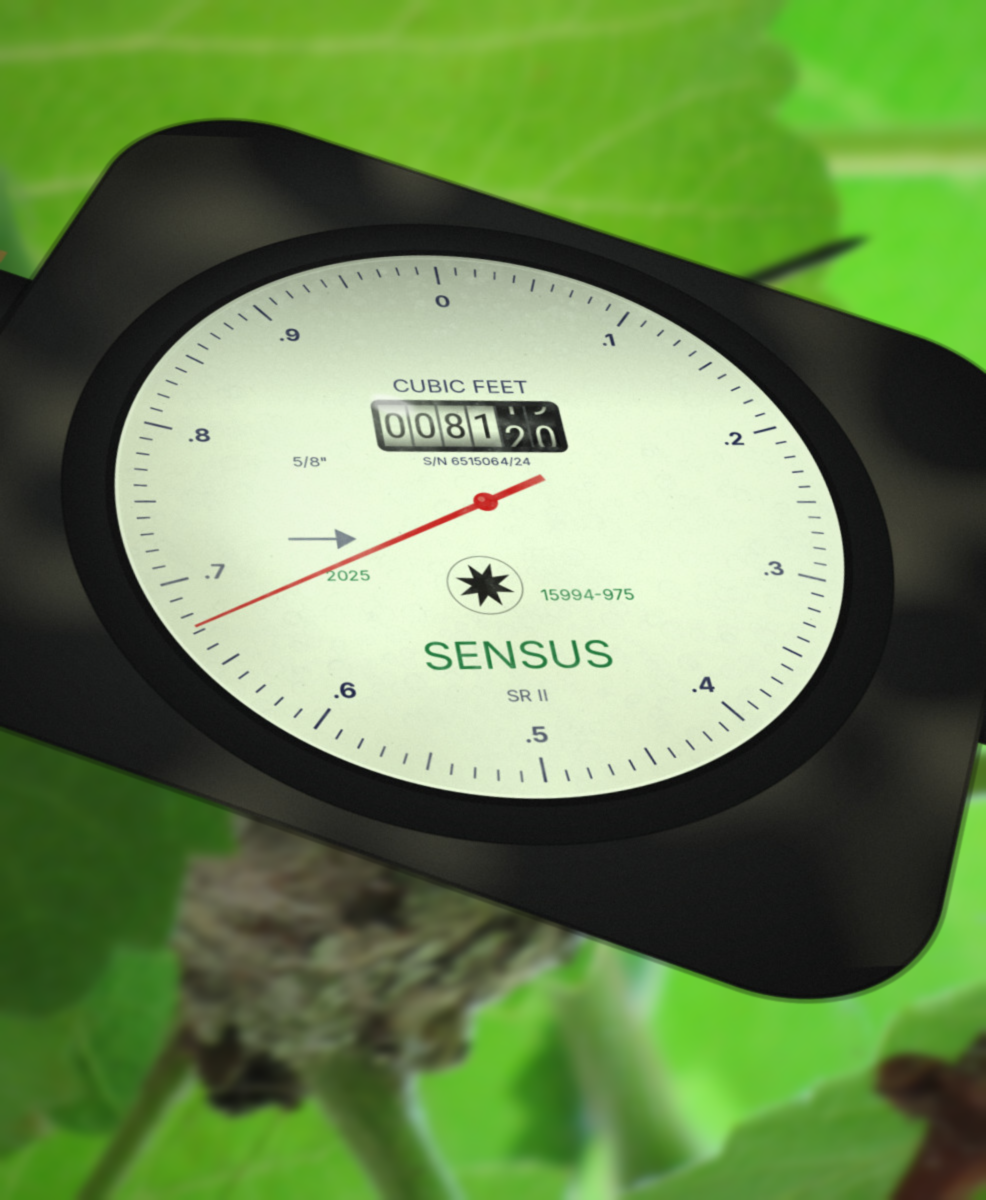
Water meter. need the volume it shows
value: 8119.67 ft³
